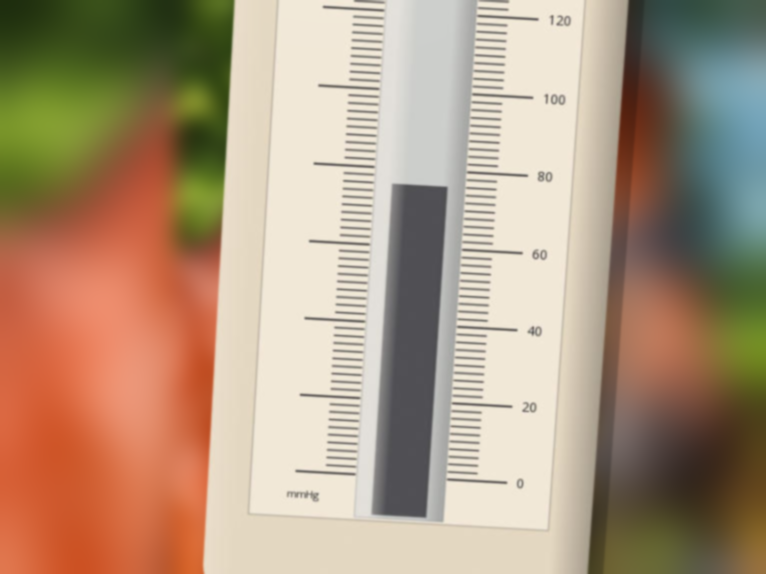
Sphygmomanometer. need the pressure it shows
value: 76 mmHg
